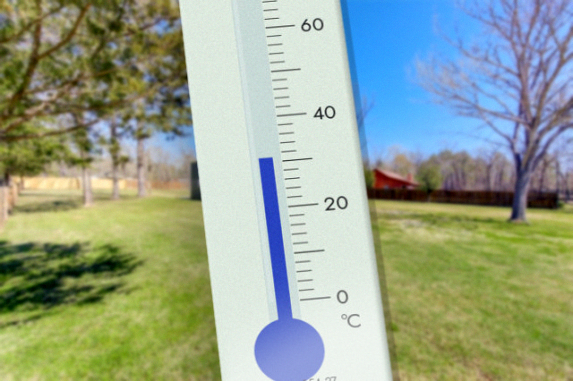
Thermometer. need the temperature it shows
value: 31 °C
